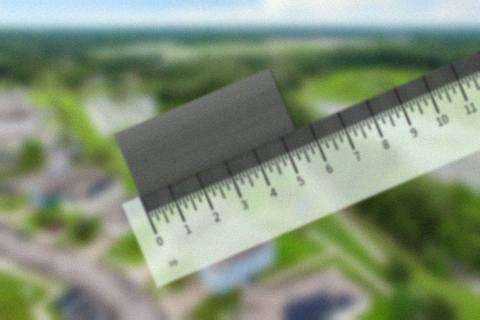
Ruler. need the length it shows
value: 5.5 in
